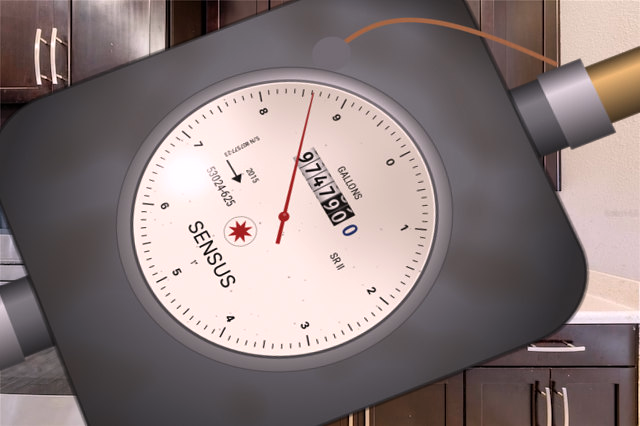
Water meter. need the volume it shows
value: 9747898.6 gal
